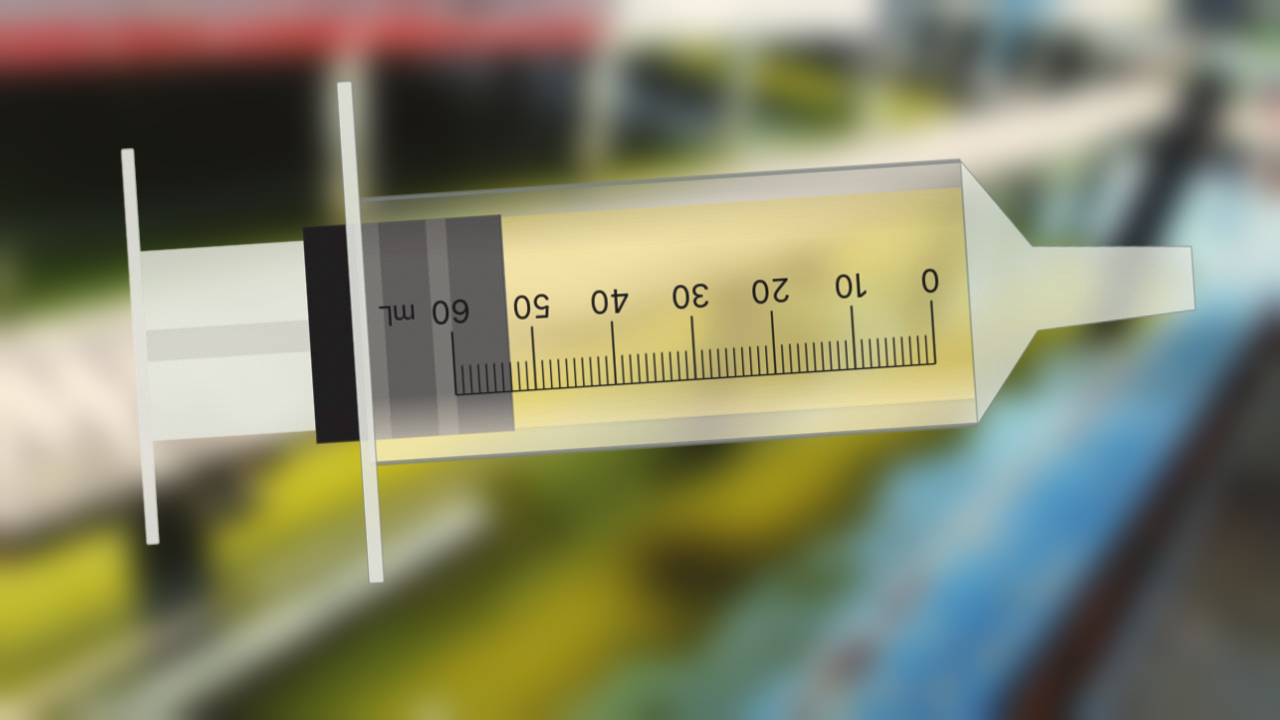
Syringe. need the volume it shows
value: 53 mL
